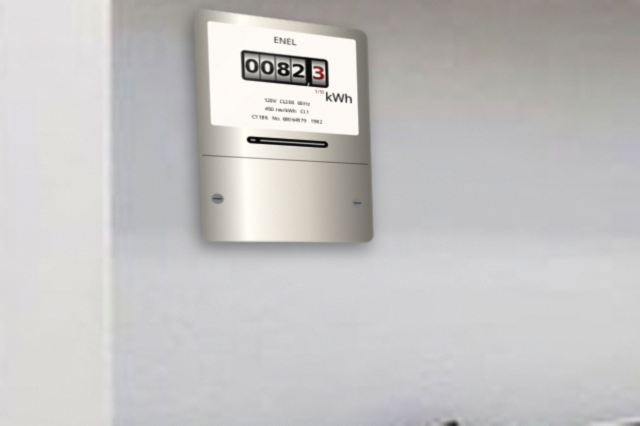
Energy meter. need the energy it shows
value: 82.3 kWh
